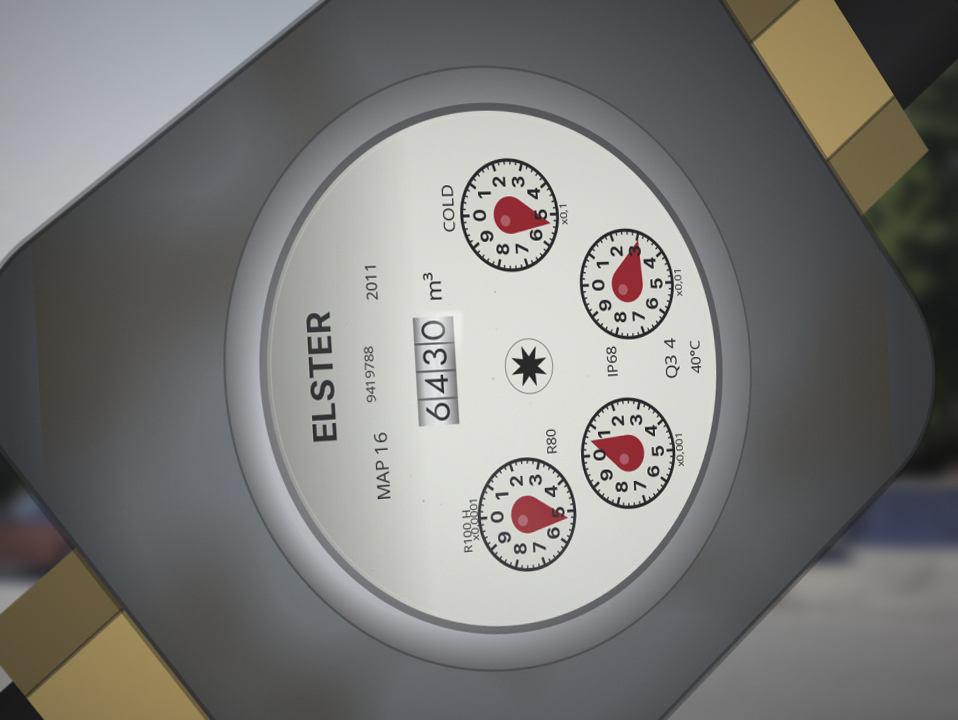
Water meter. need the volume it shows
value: 6430.5305 m³
